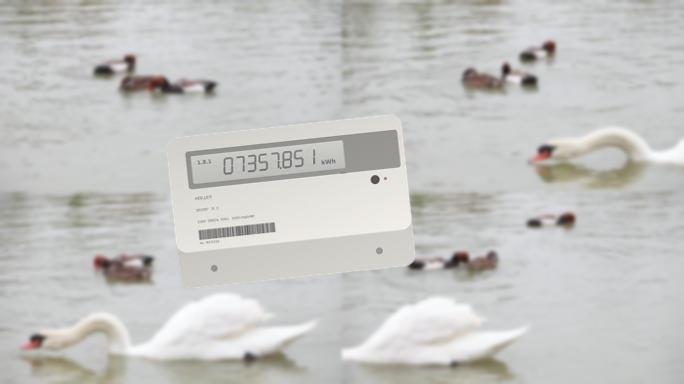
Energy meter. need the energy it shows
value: 7357.851 kWh
